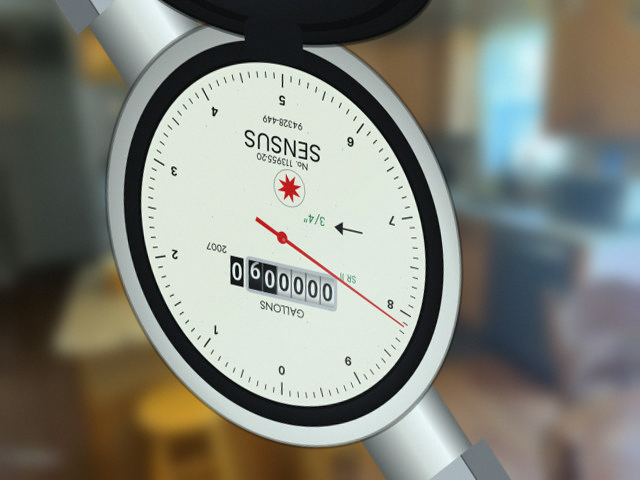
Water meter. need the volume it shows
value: 88.1 gal
